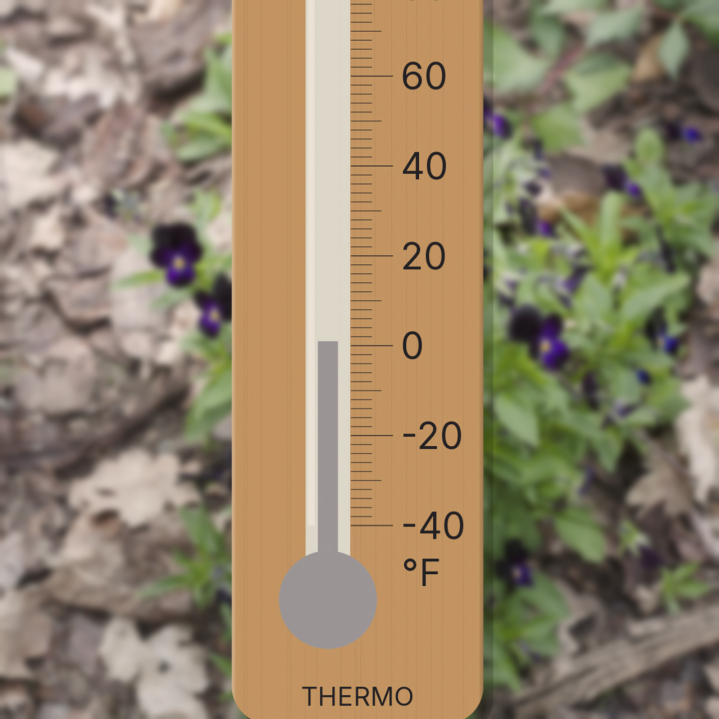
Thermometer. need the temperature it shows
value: 1 °F
